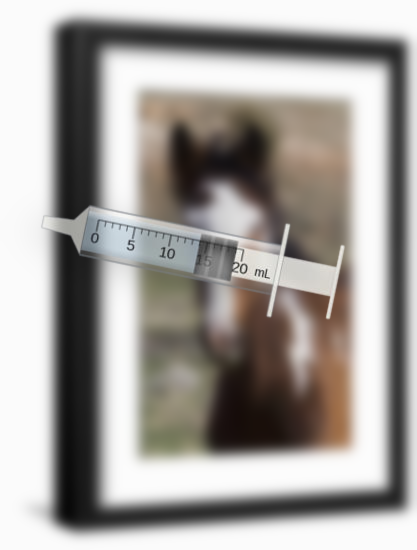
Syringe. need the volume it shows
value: 14 mL
